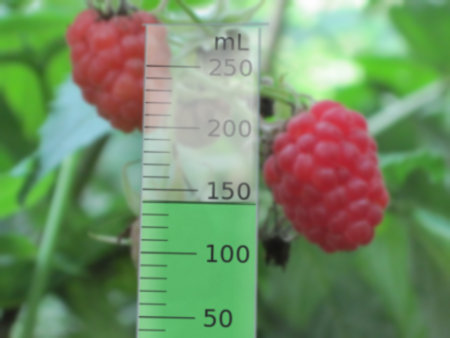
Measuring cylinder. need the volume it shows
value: 140 mL
